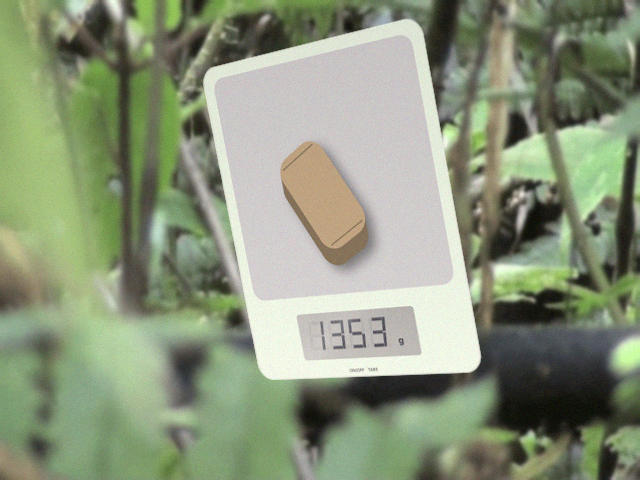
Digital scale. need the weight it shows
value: 1353 g
